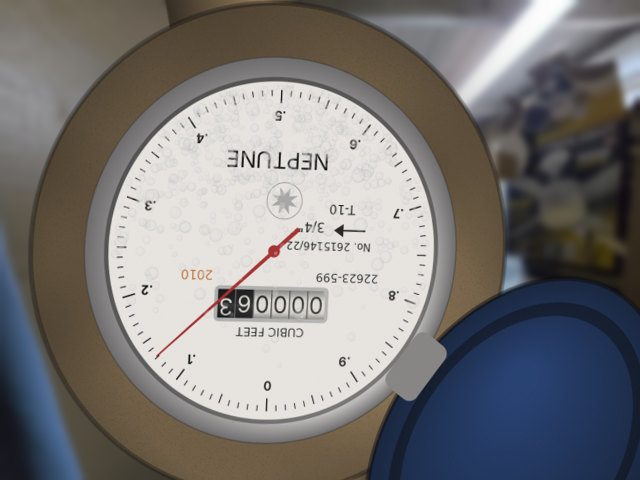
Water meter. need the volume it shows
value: 63.13 ft³
